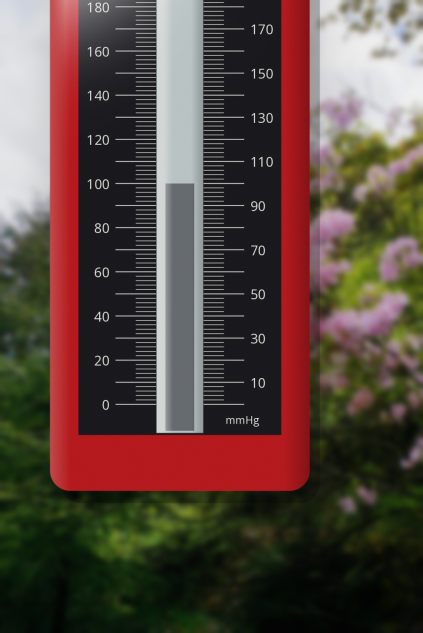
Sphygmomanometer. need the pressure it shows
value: 100 mmHg
